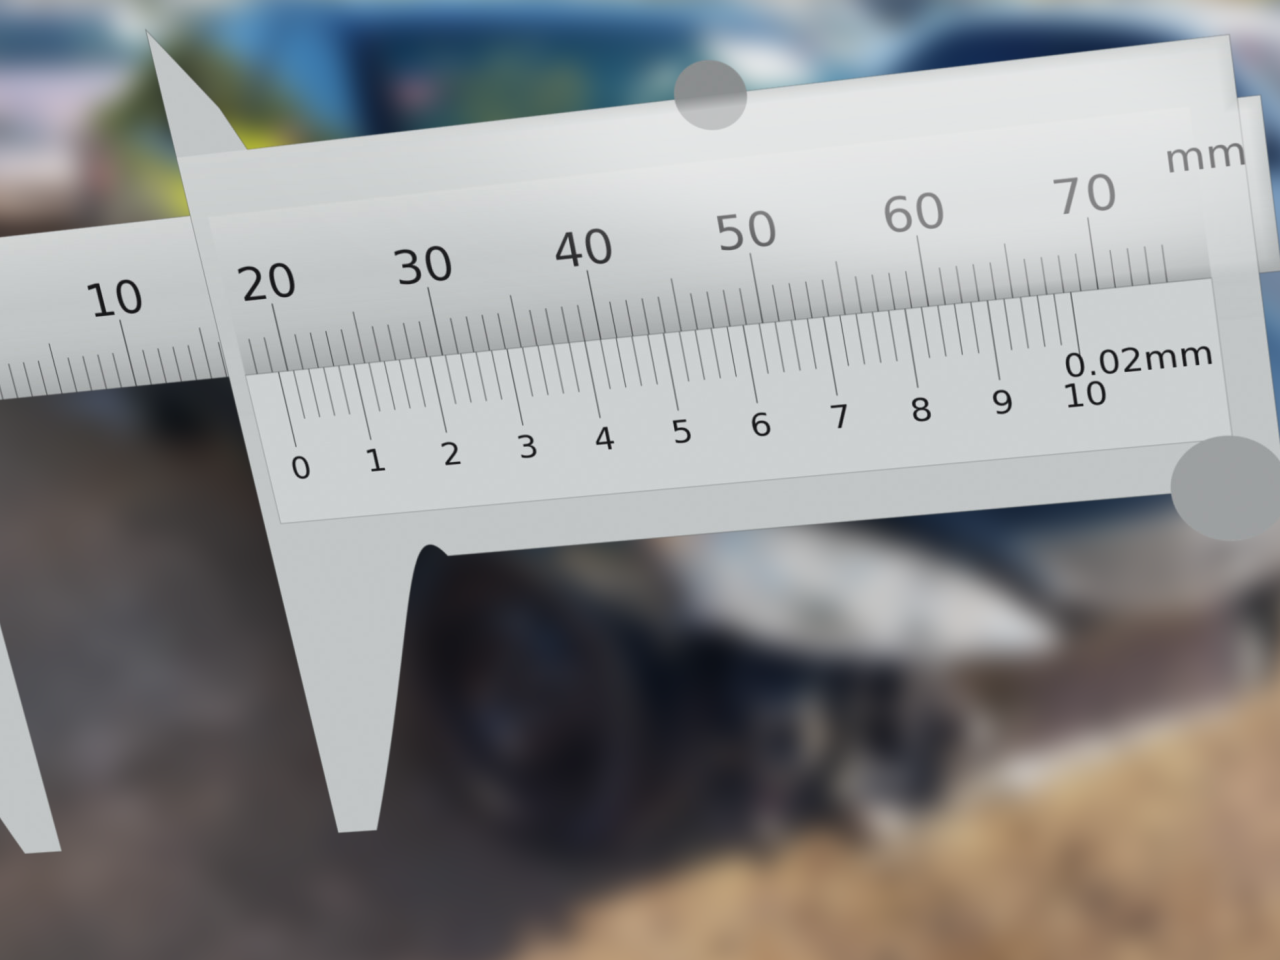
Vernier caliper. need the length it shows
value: 19.4 mm
